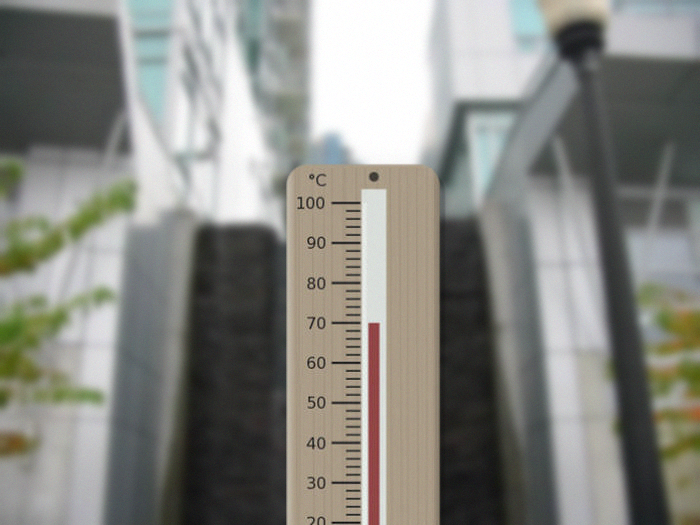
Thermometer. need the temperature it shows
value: 70 °C
